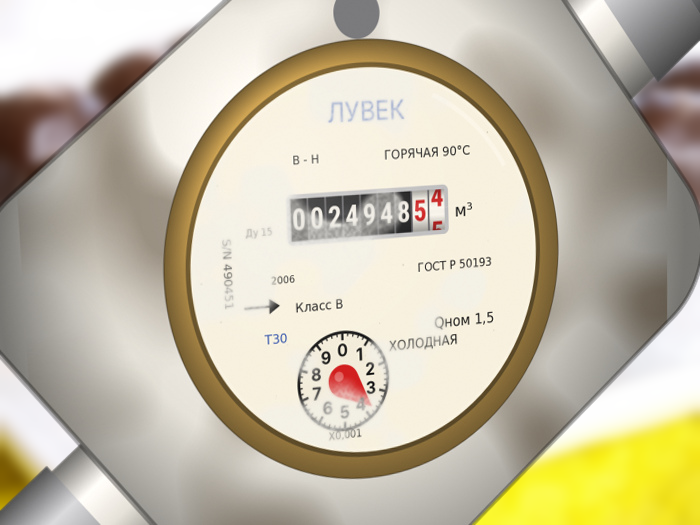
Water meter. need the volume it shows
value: 24948.543 m³
